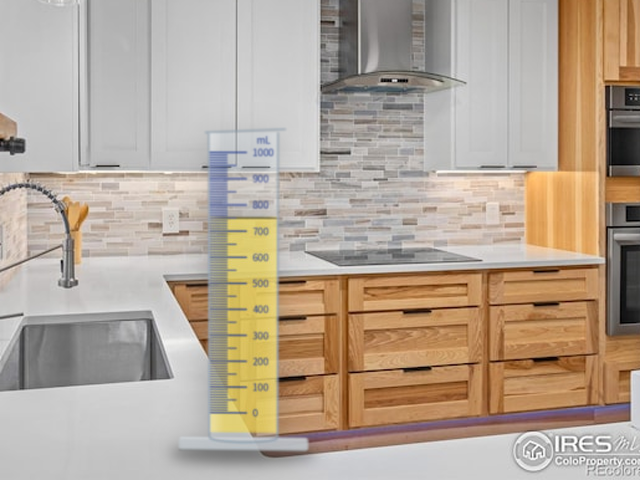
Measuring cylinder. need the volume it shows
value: 750 mL
